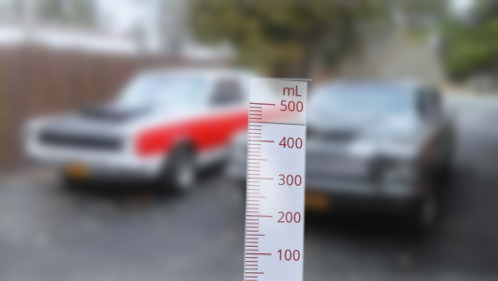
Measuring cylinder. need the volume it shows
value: 450 mL
